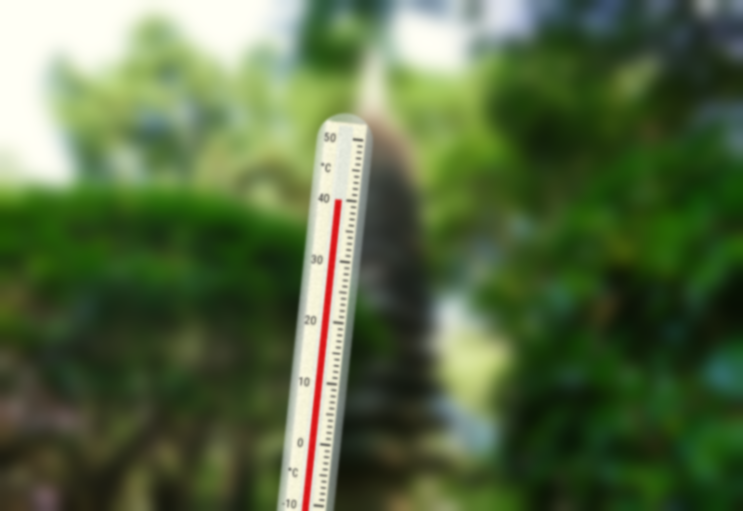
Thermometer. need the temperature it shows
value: 40 °C
